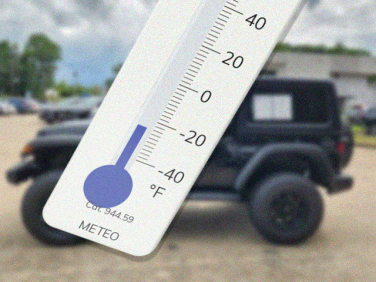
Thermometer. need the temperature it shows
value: -24 °F
